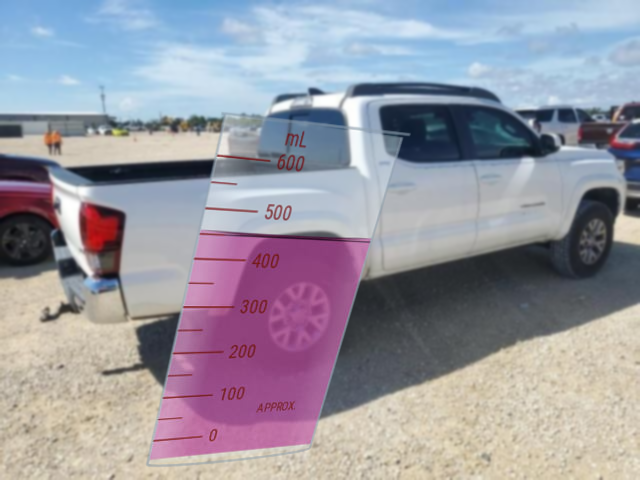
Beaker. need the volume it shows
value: 450 mL
